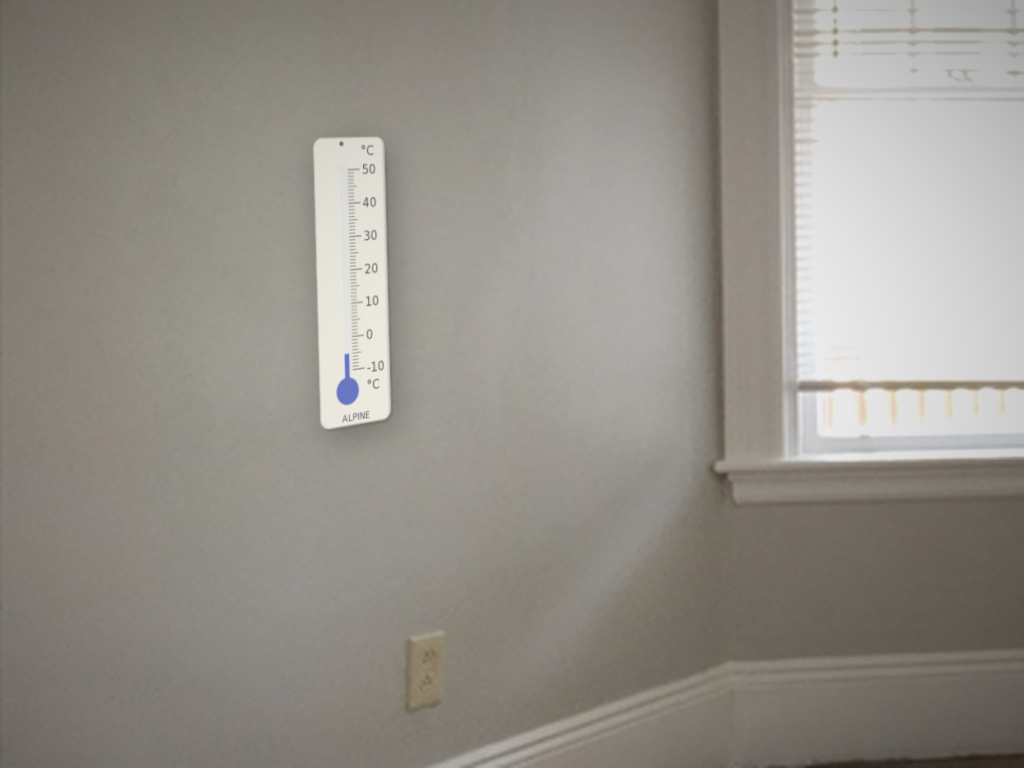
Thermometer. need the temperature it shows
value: -5 °C
